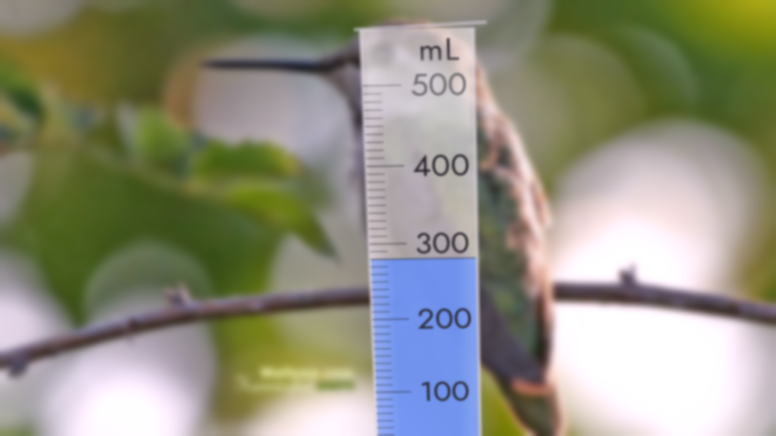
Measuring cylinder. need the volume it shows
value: 280 mL
